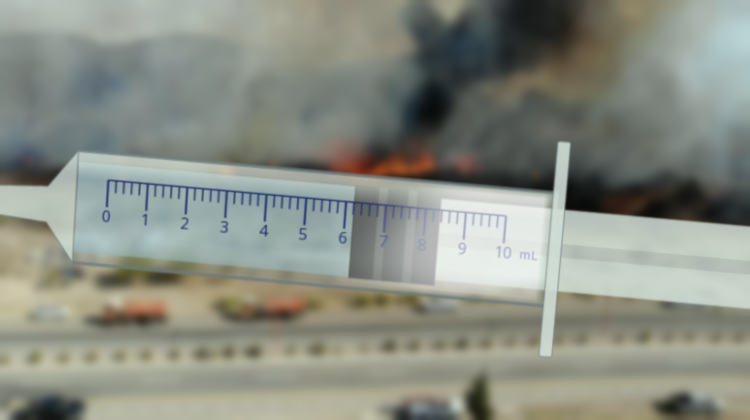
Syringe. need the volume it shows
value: 6.2 mL
